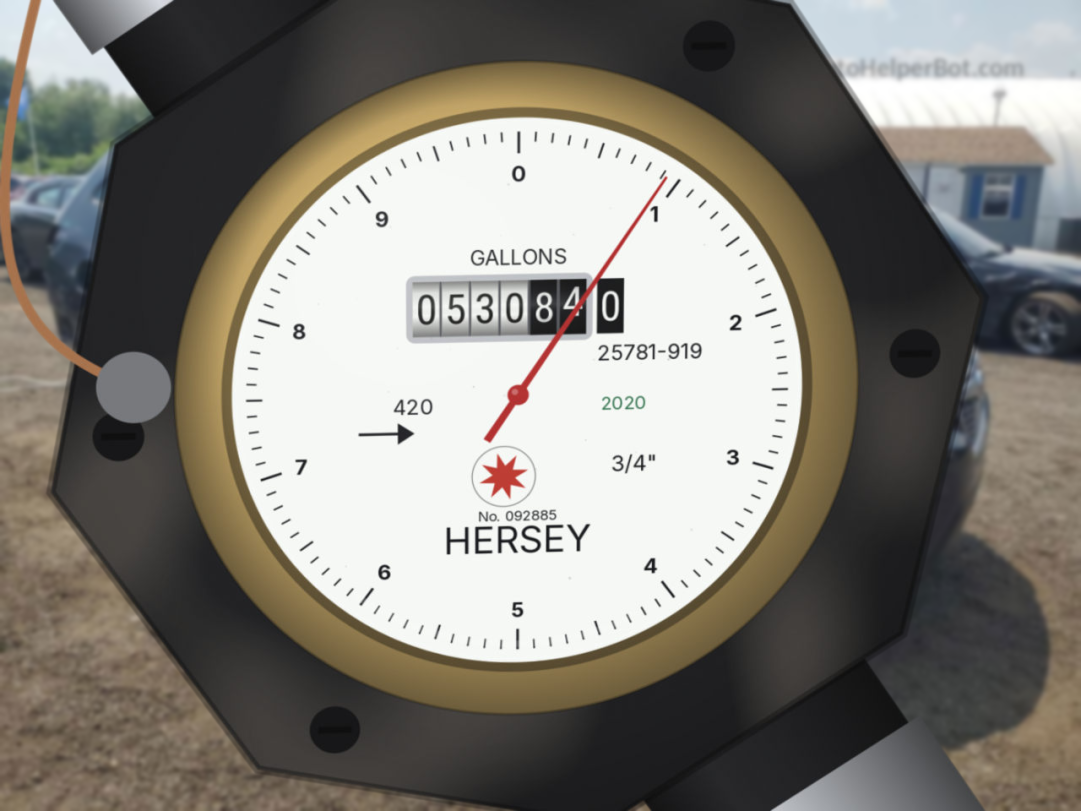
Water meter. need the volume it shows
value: 530840.9 gal
